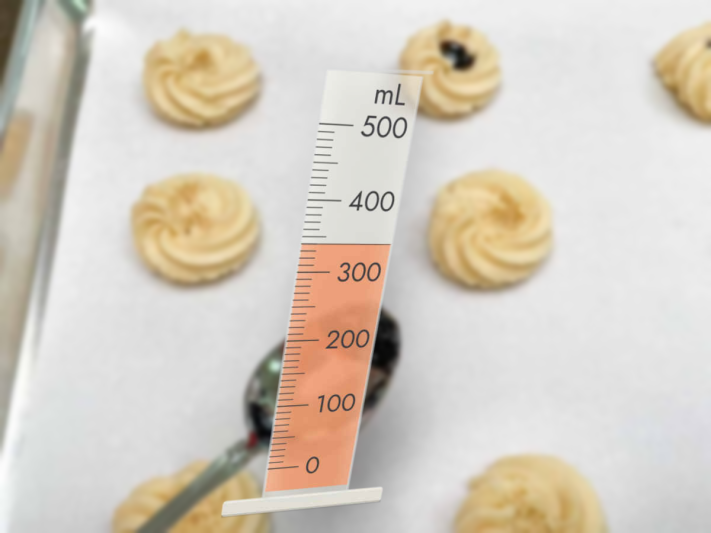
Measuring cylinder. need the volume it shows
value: 340 mL
